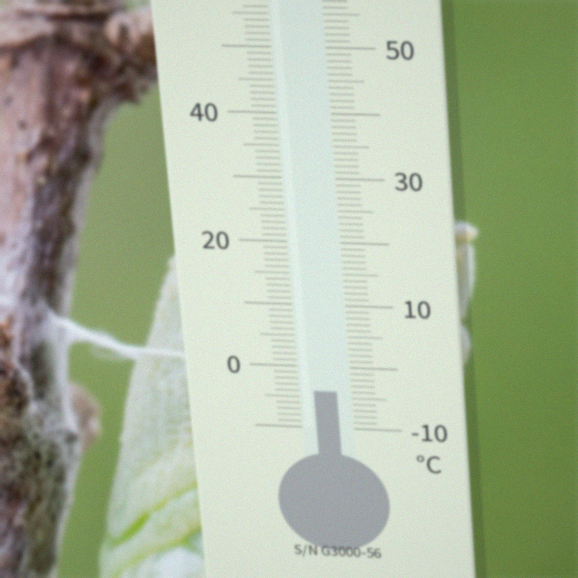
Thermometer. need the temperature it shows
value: -4 °C
